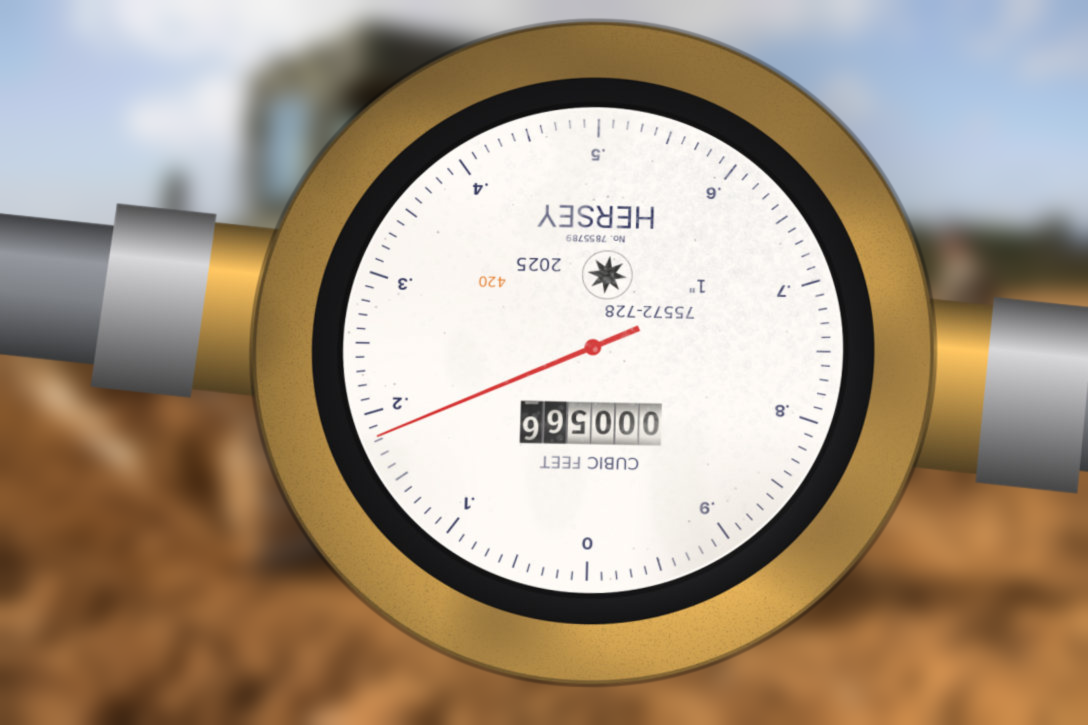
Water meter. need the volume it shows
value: 566.18 ft³
